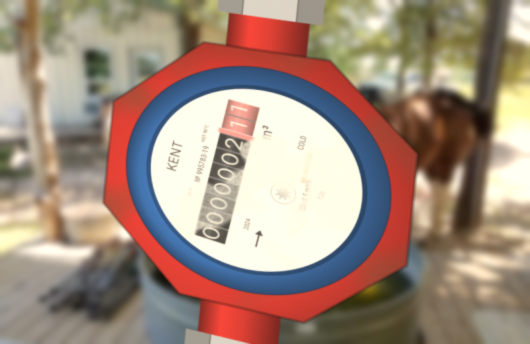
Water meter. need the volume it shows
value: 2.11 m³
